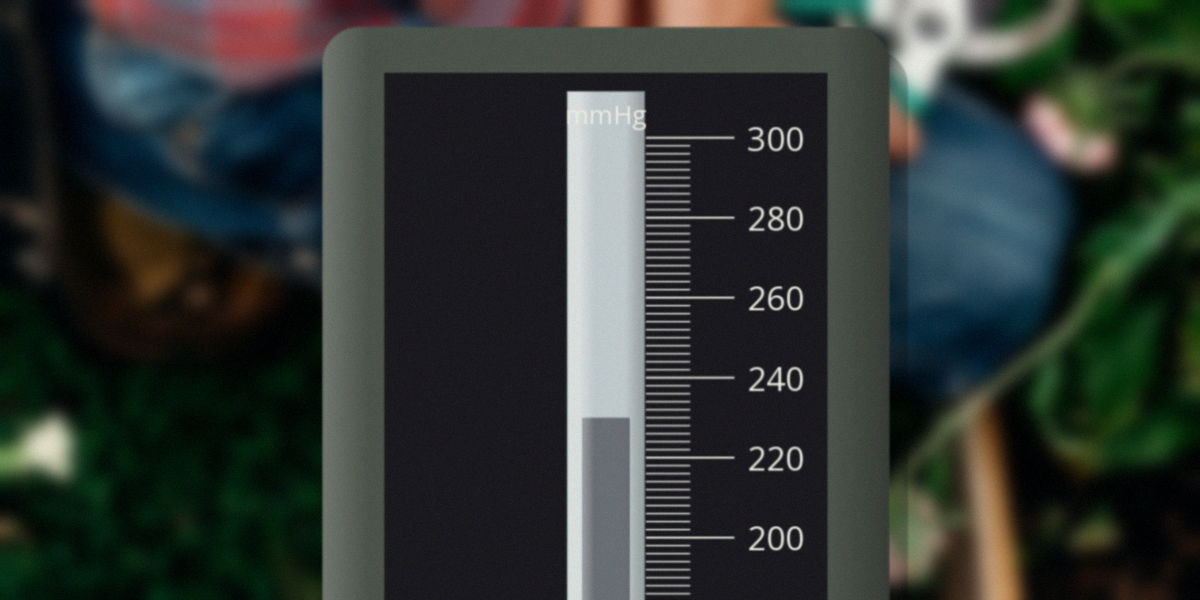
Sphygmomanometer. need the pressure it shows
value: 230 mmHg
